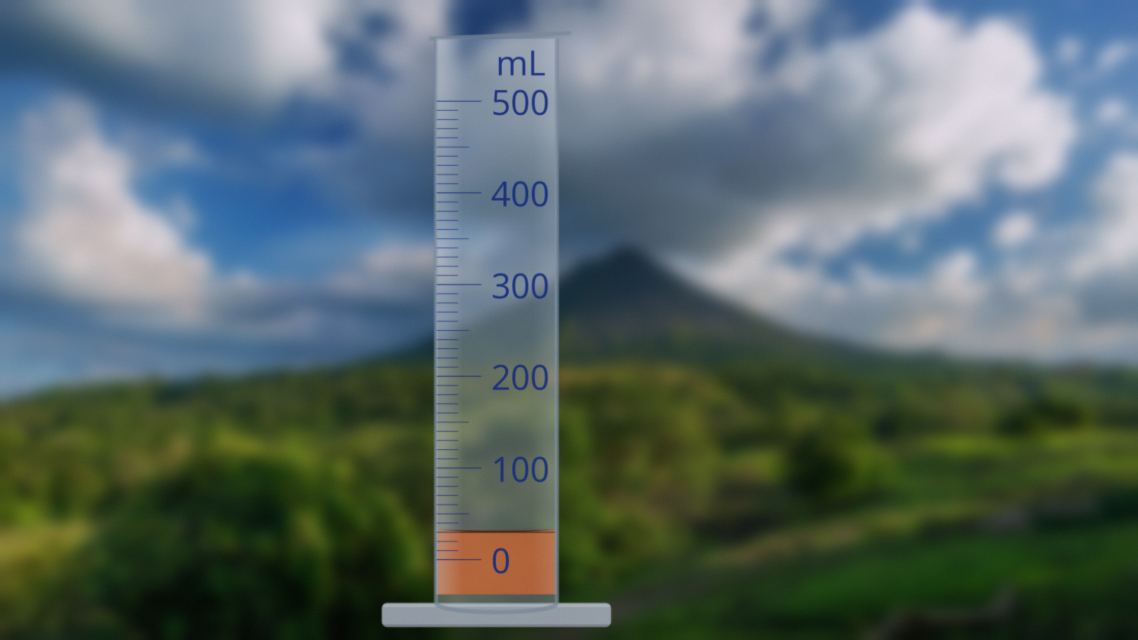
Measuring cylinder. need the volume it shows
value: 30 mL
